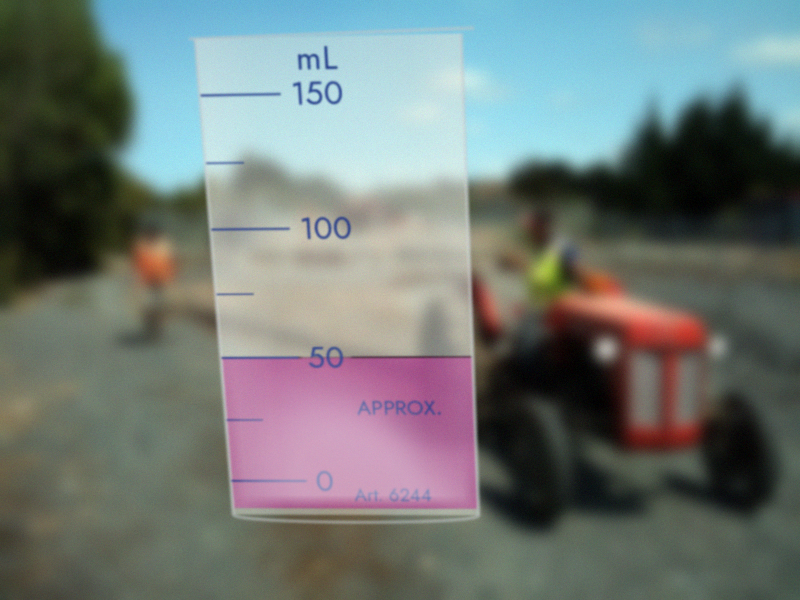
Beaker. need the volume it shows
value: 50 mL
